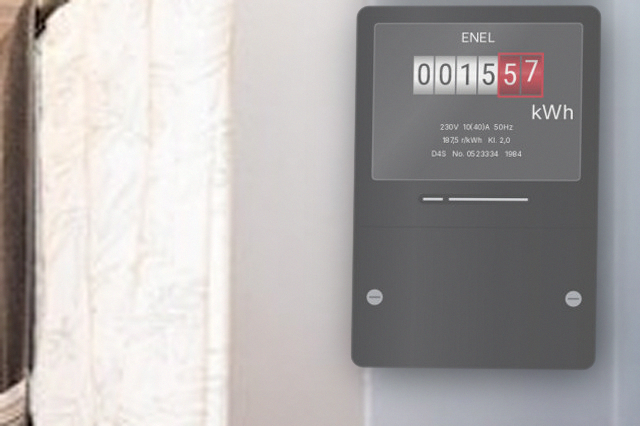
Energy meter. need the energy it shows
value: 15.57 kWh
